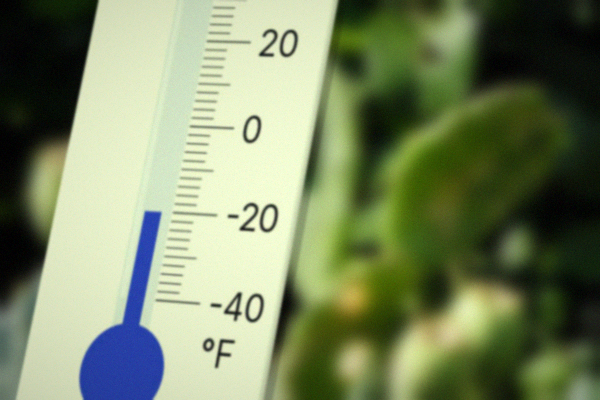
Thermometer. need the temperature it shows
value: -20 °F
